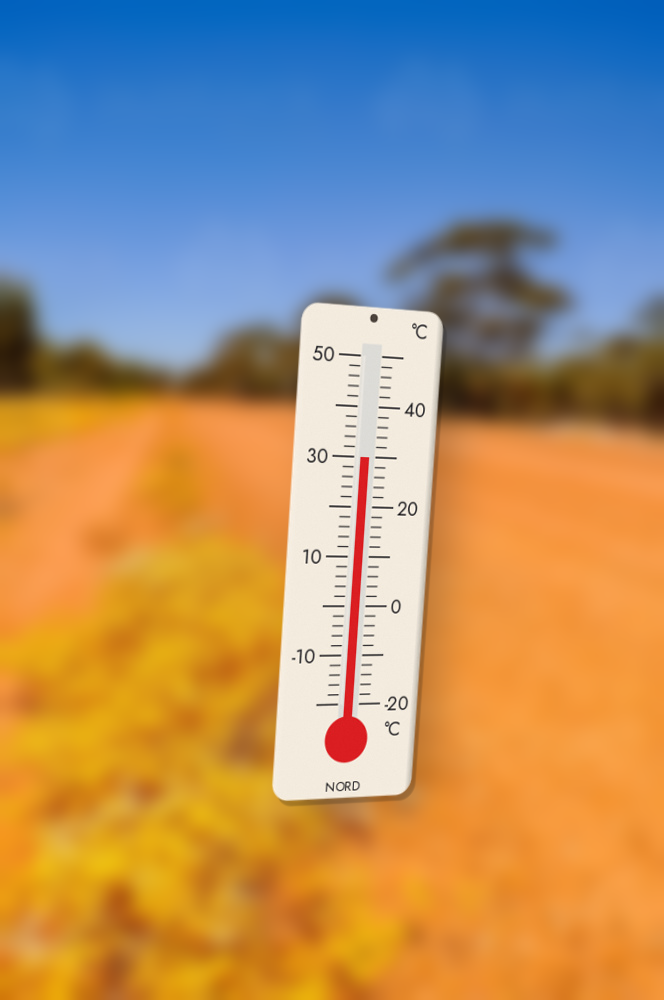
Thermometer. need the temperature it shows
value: 30 °C
